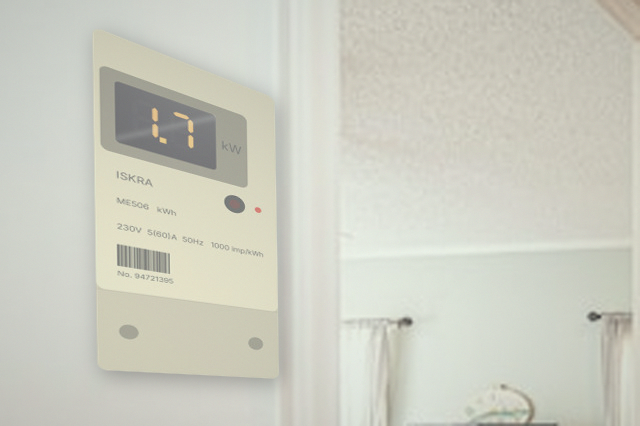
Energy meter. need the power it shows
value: 1.7 kW
